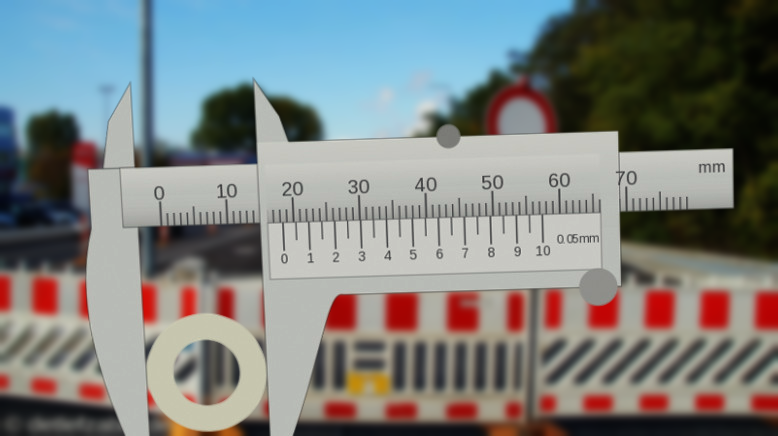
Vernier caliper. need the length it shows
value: 18.4 mm
